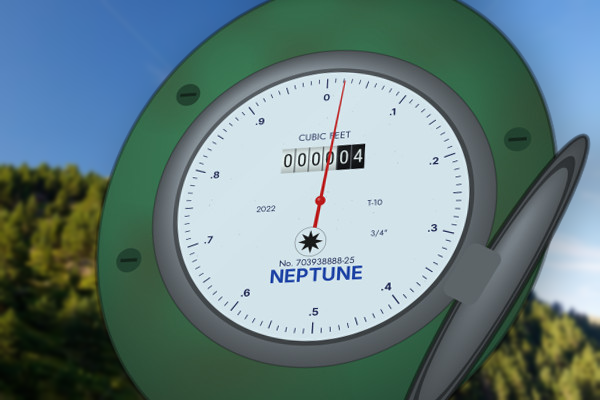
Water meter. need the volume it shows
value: 4.02 ft³
